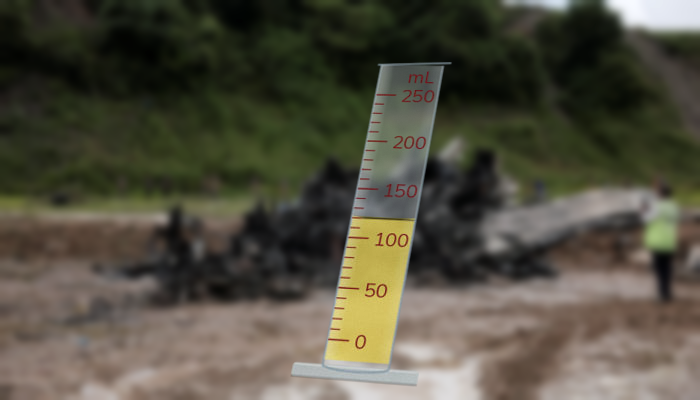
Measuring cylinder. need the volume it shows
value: 120 mL
